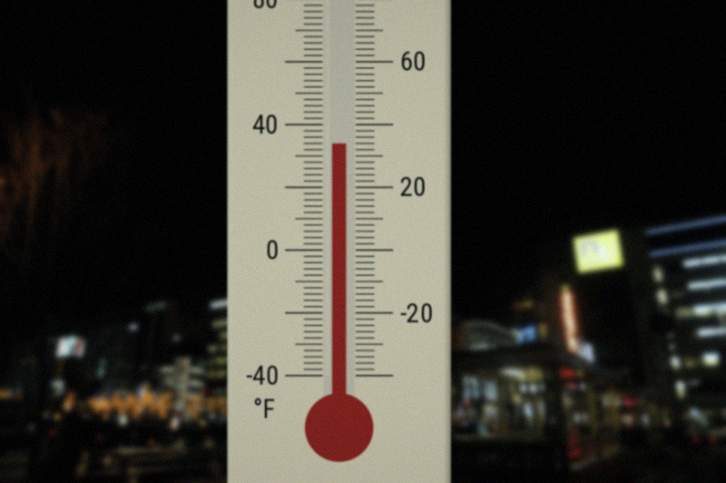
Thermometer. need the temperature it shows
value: 34 °F
